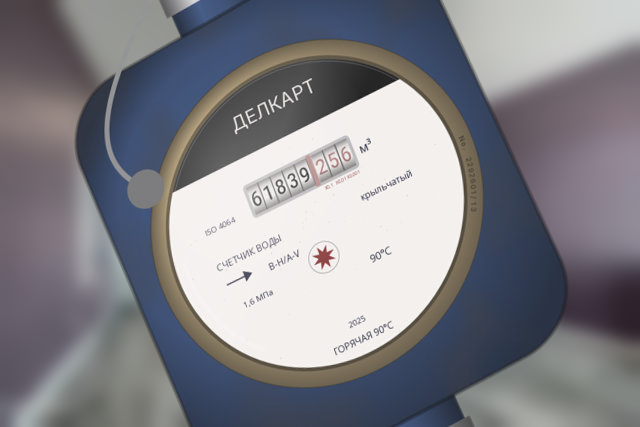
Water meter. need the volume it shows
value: 61839.256 m³
